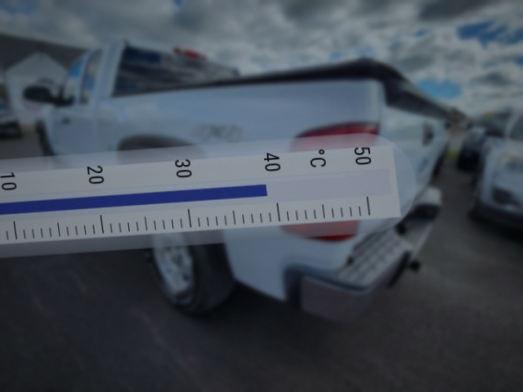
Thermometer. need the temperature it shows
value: 39 °C
